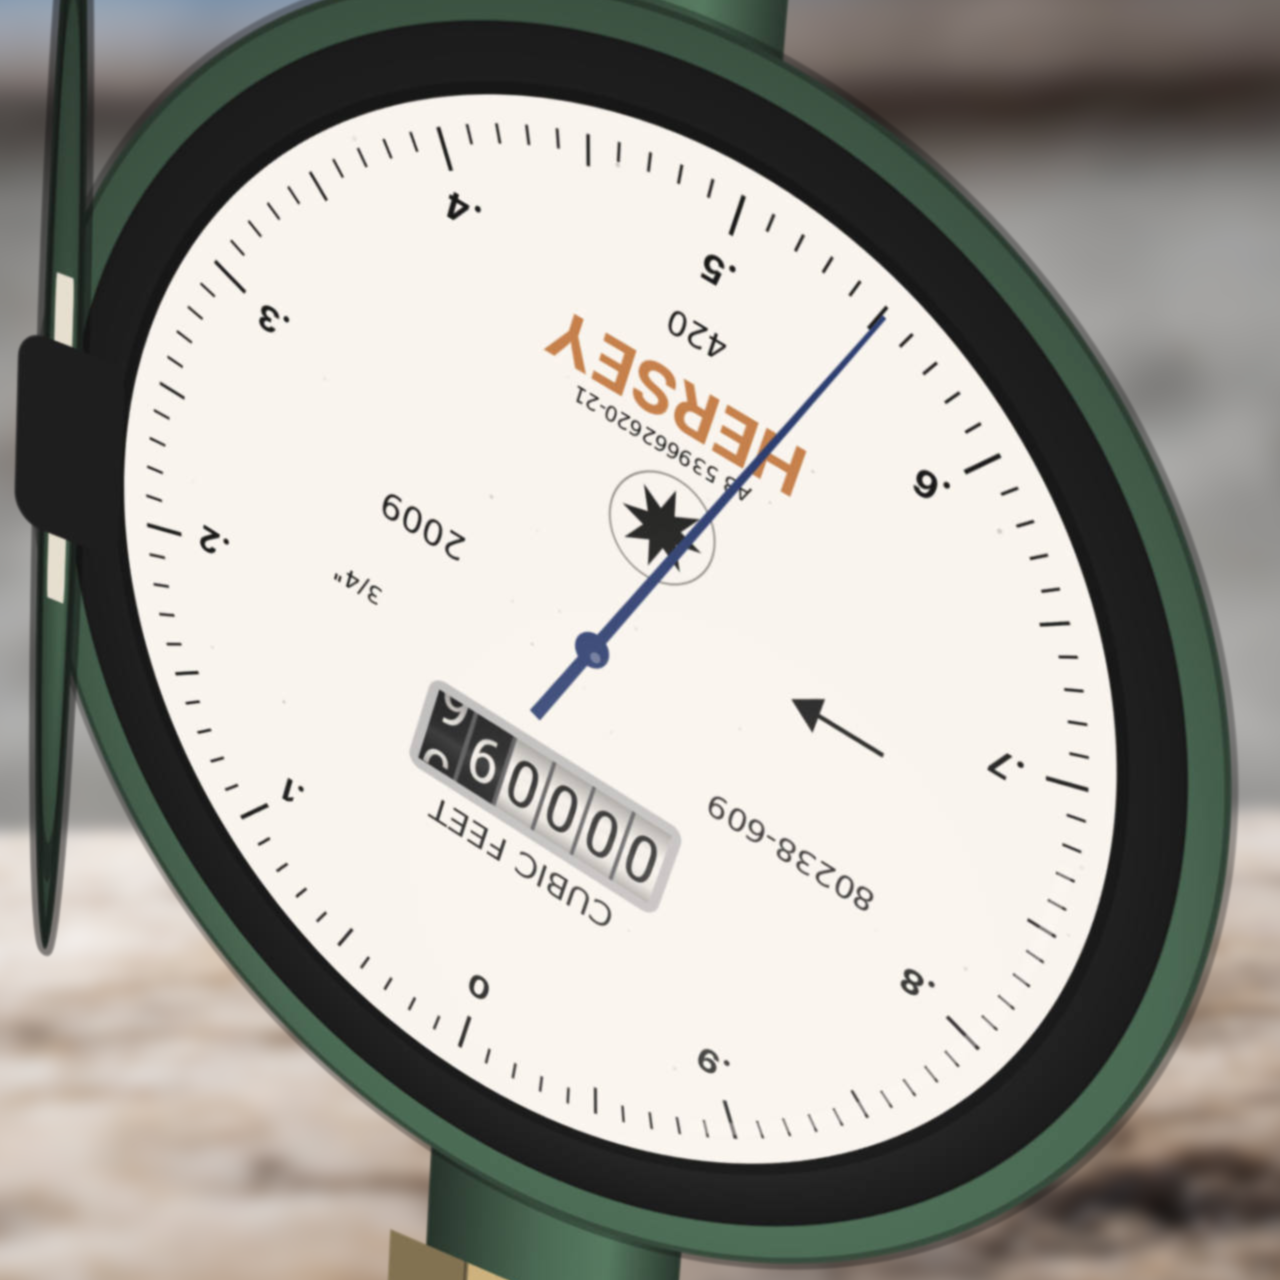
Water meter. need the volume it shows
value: 95.55 ft³
